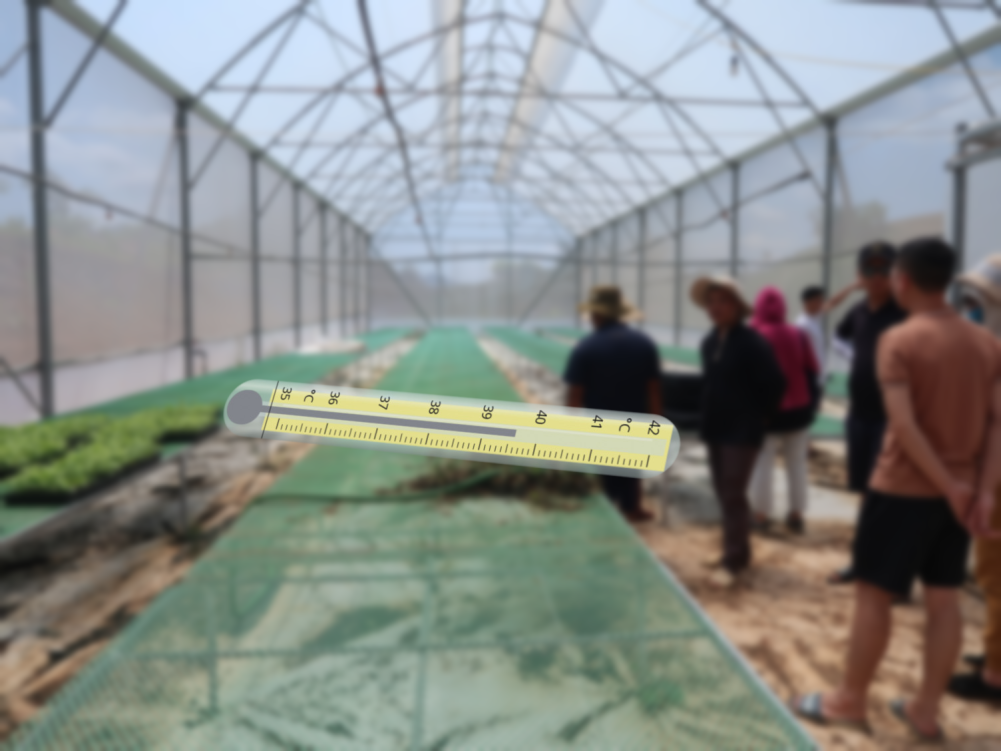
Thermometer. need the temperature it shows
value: 39.6 °C
